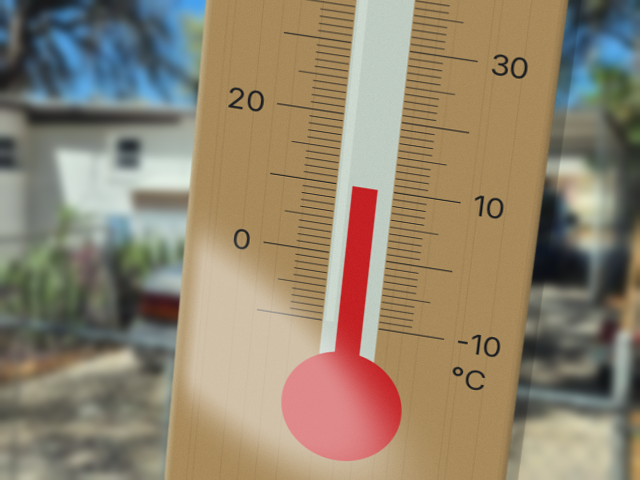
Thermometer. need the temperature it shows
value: 10 °C
